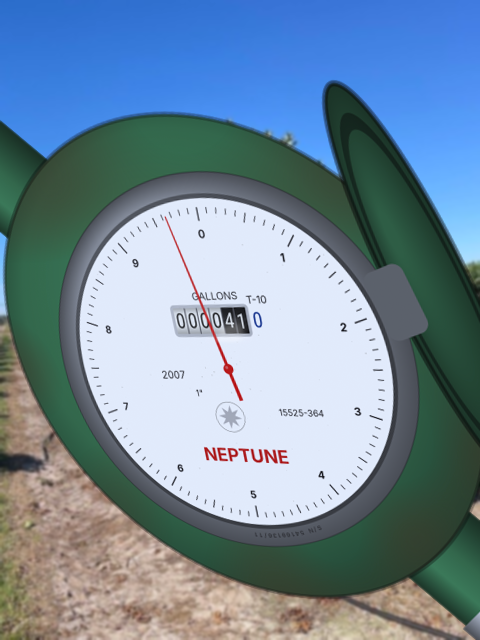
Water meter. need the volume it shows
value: 409.6 gal
